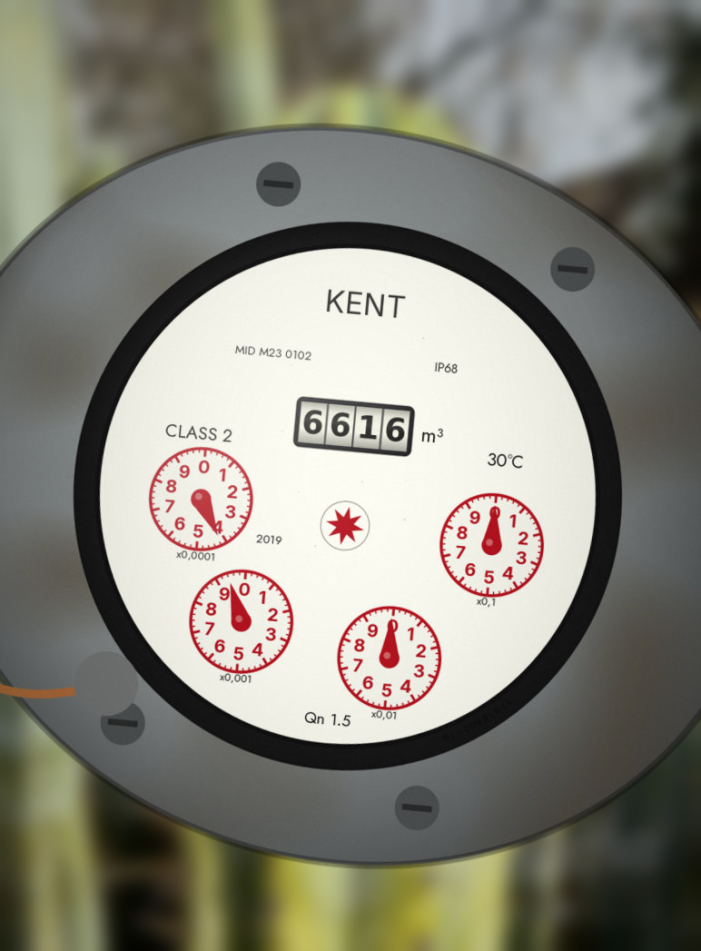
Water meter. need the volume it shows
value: 6615.9994 m³
